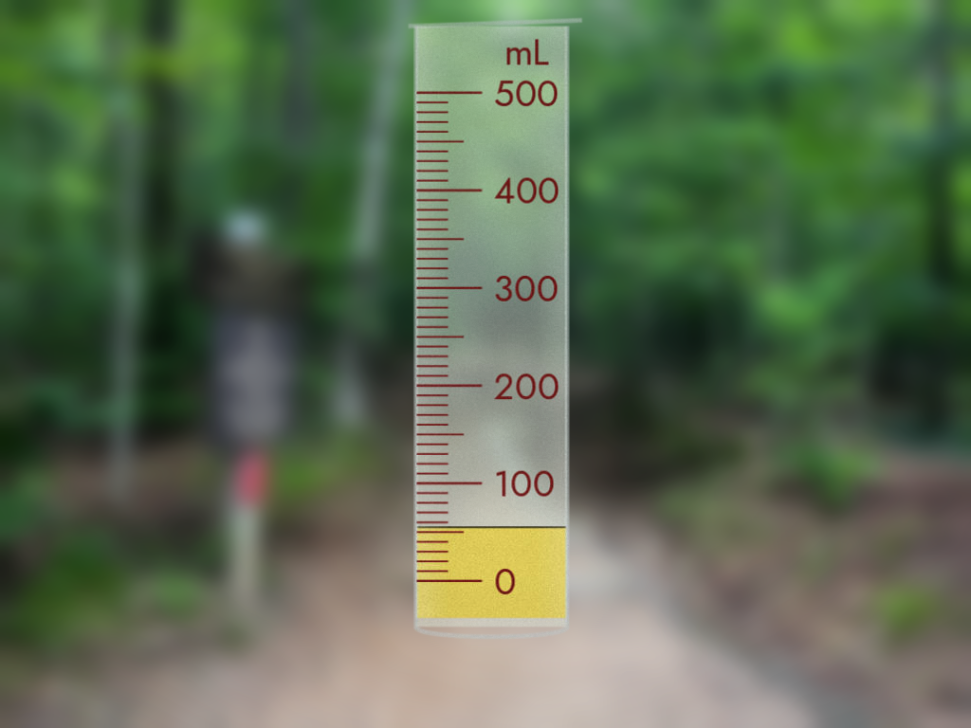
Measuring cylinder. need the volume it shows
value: 55 mL
